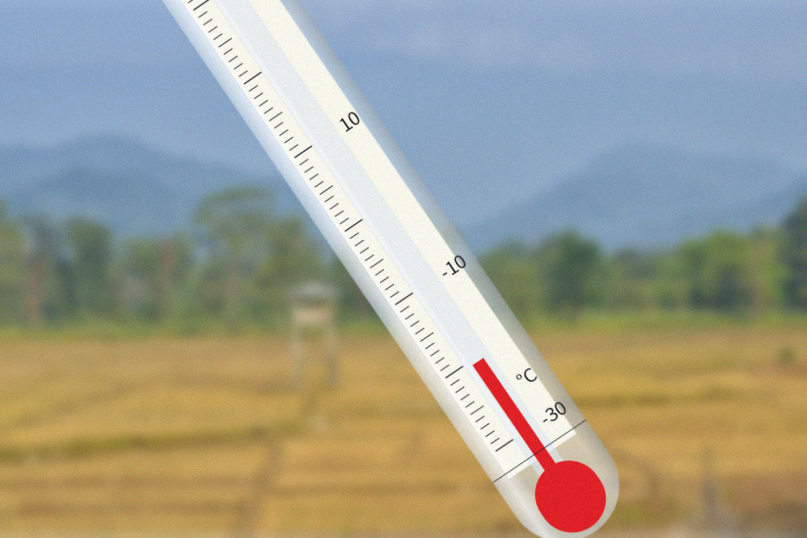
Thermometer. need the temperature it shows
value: -20.5 °C
